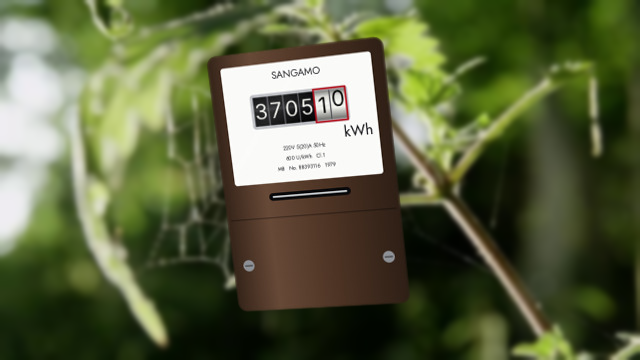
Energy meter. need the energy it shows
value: 3705.10 kWh
